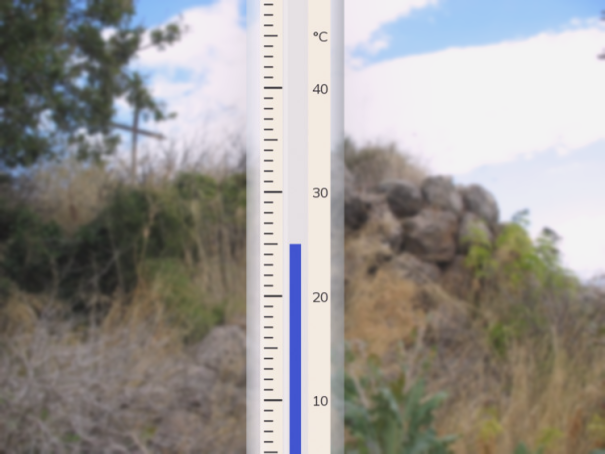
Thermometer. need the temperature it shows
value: 25 °C
